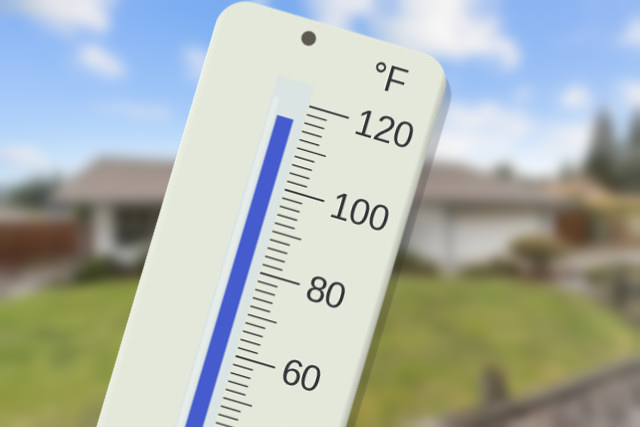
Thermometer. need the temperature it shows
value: 116 °F
